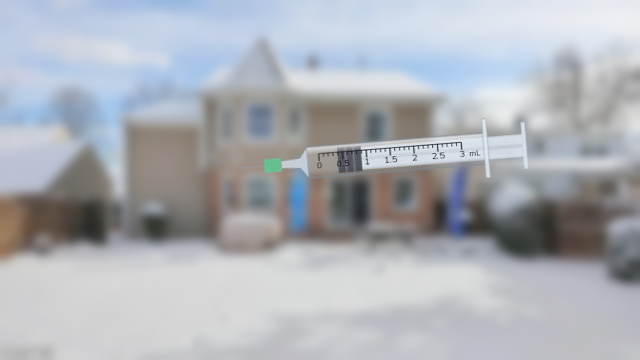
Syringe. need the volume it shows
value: 0.4 mL
